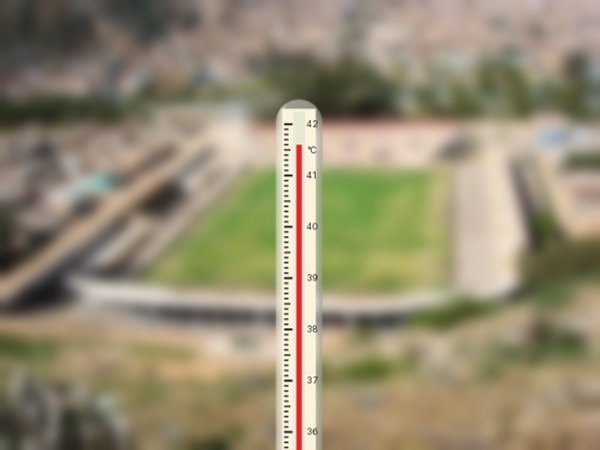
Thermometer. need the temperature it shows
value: 41.6 °C
